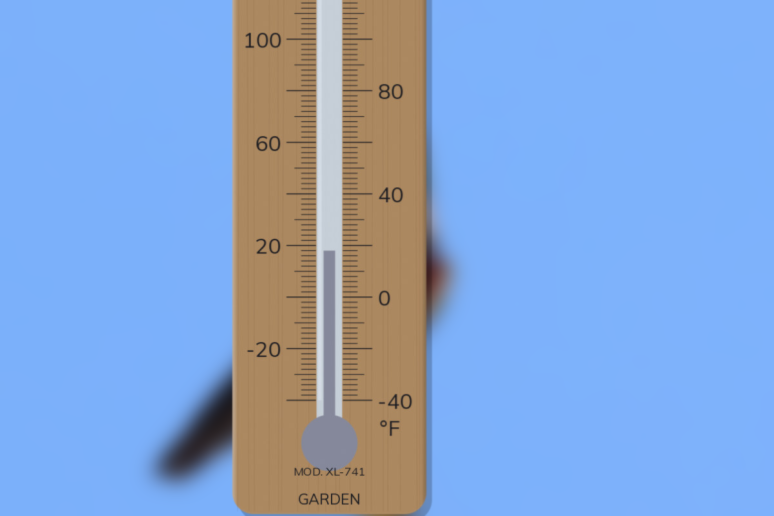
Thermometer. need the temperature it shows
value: 18 °F
